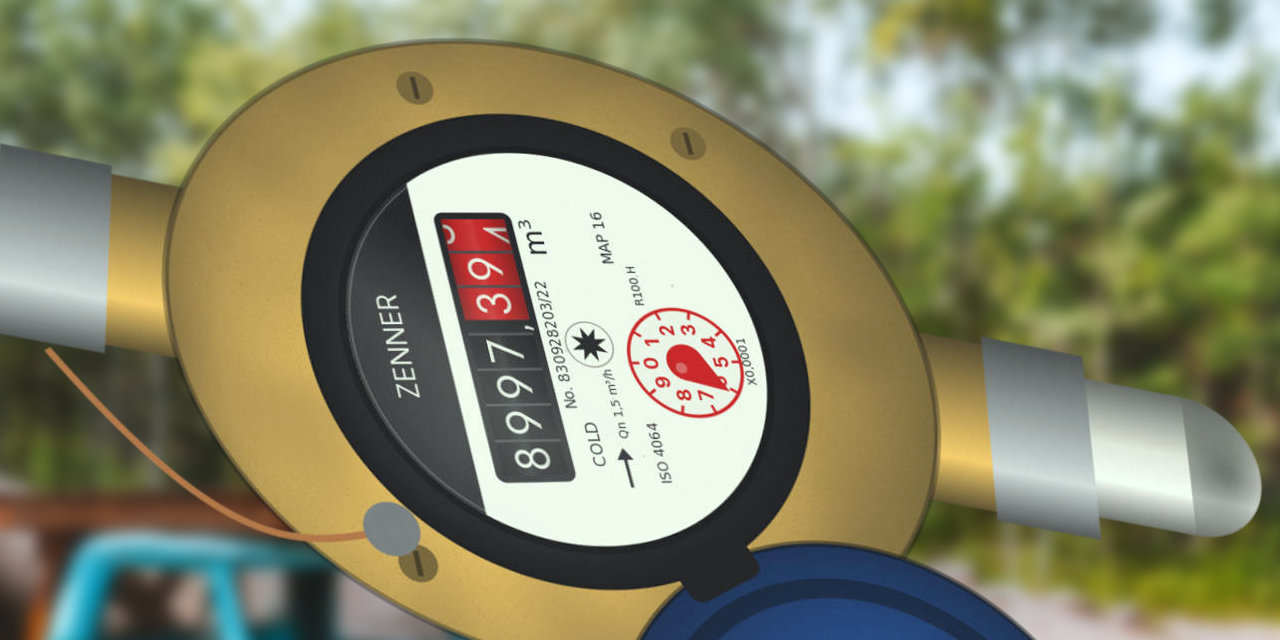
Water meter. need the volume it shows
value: 8997.3936 m³
